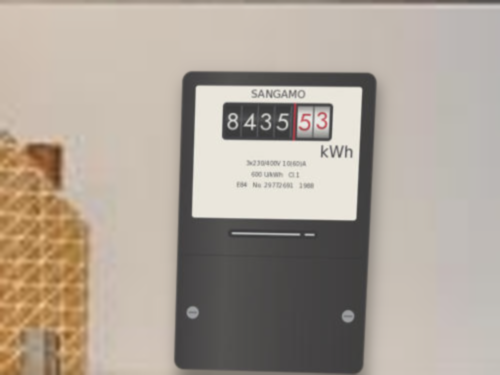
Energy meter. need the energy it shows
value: 8435.53 kWh
